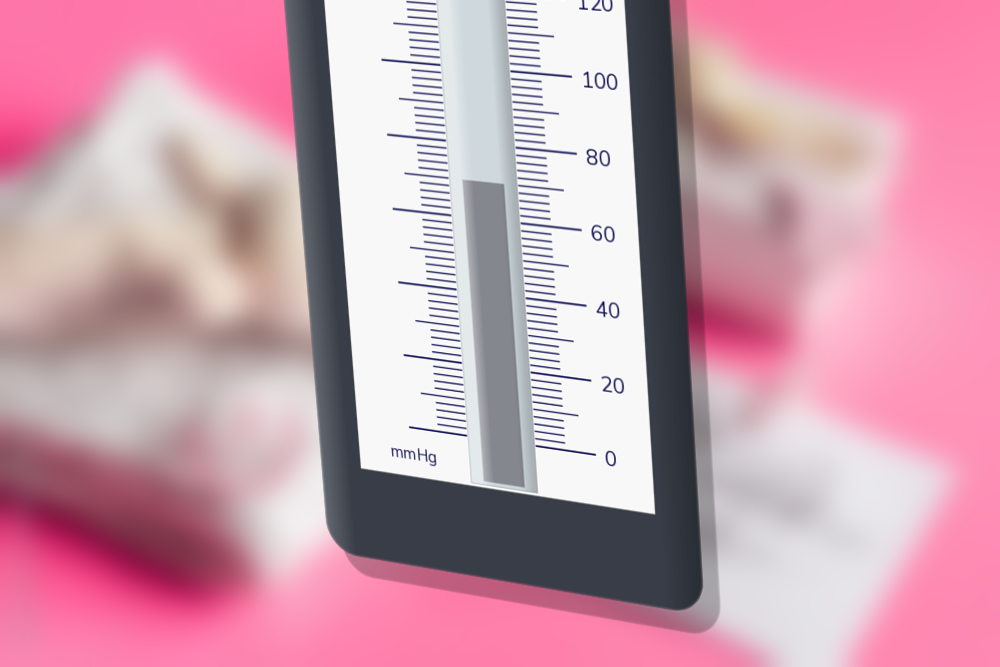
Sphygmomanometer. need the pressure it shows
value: 70 mmHg
